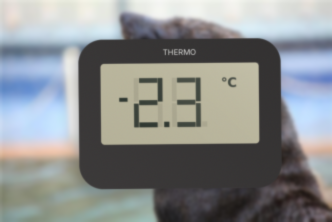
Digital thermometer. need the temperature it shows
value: -2.3 °C
